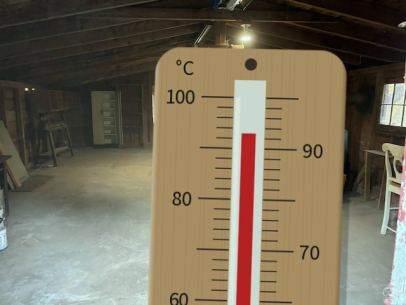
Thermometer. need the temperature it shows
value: 93 °C
